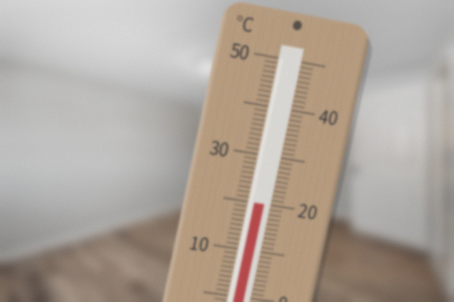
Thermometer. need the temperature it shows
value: 20 °C
